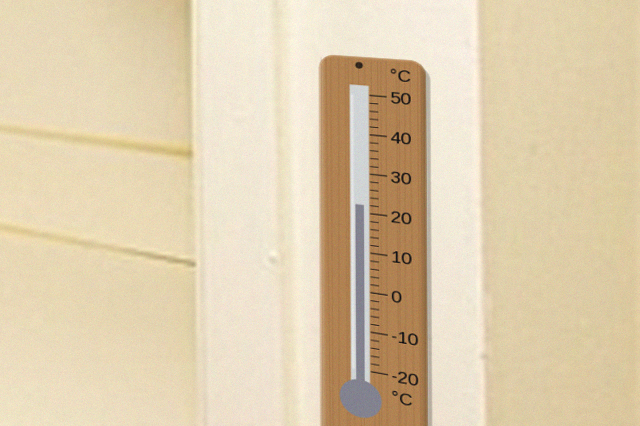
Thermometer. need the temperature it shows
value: 22 °C
